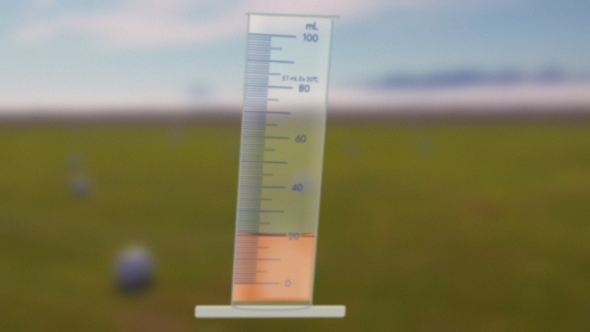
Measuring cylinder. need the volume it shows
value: 20 mL
